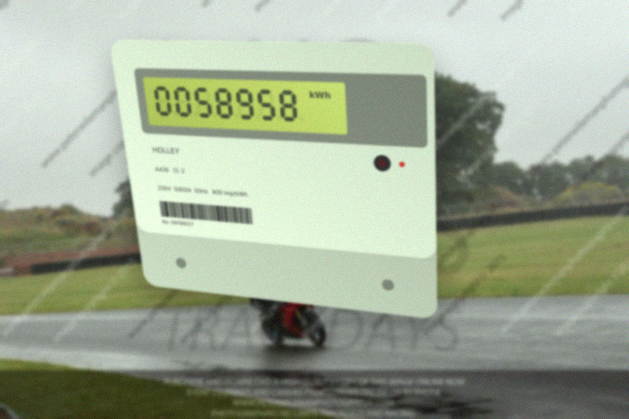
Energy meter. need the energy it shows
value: 58958 kWh
